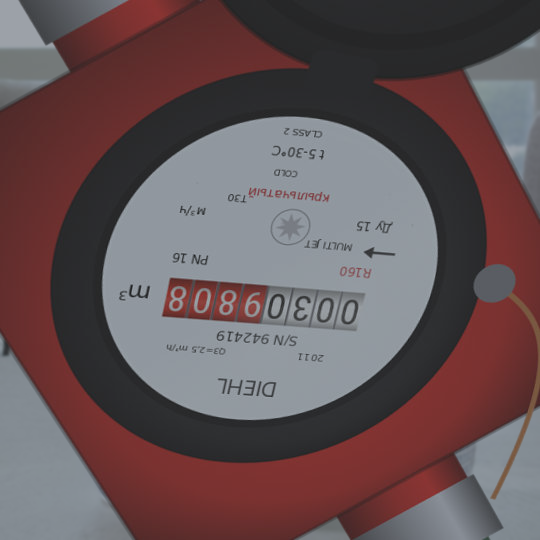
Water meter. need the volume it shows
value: 30.9808 m³
